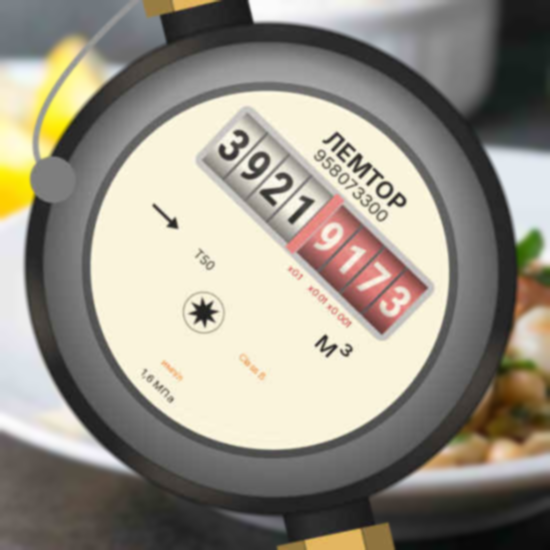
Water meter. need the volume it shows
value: 3921.9173 m³
